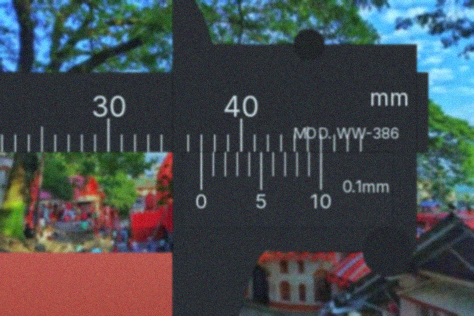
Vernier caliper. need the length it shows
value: 37.0 mm
